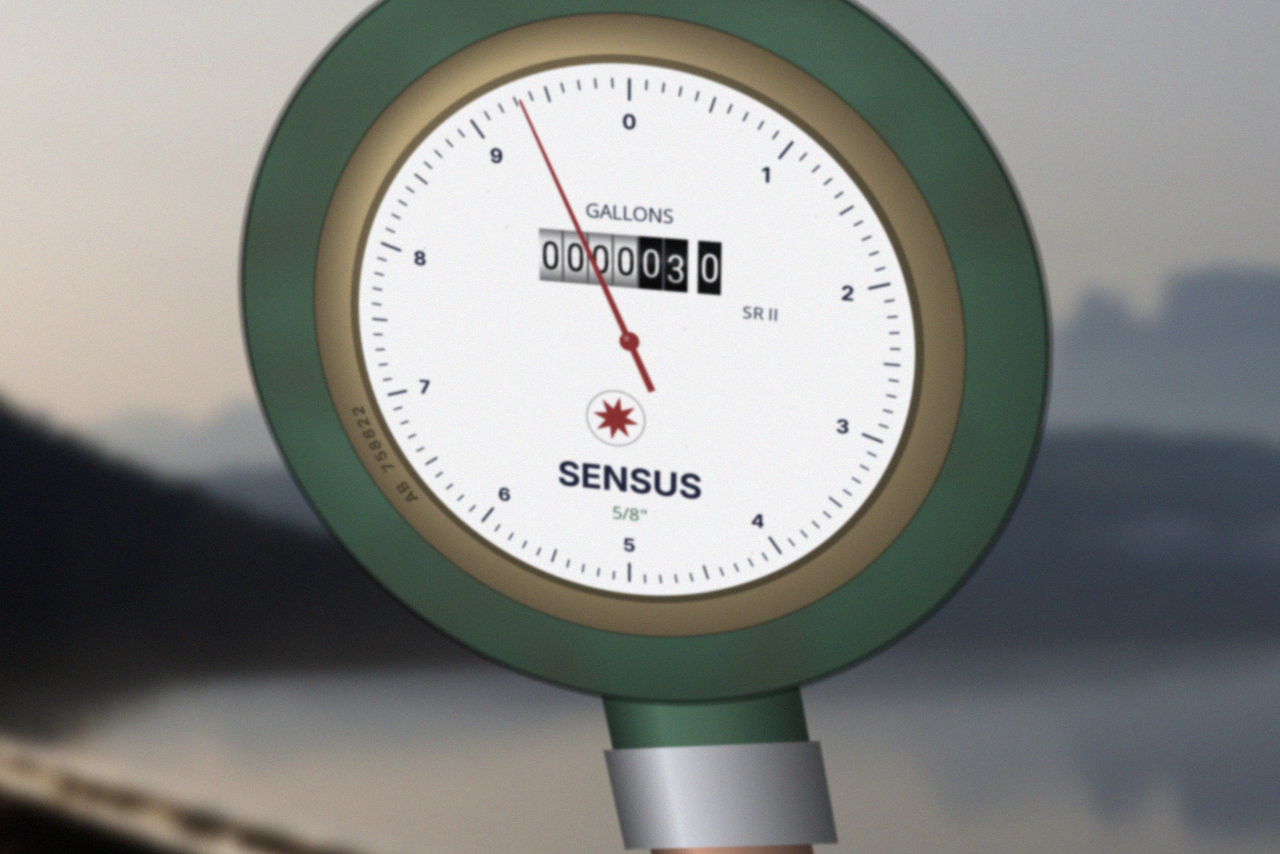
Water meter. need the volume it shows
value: 29.3 gal
